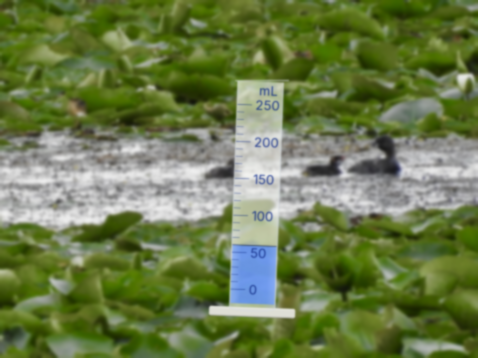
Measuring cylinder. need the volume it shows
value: 60 mL
